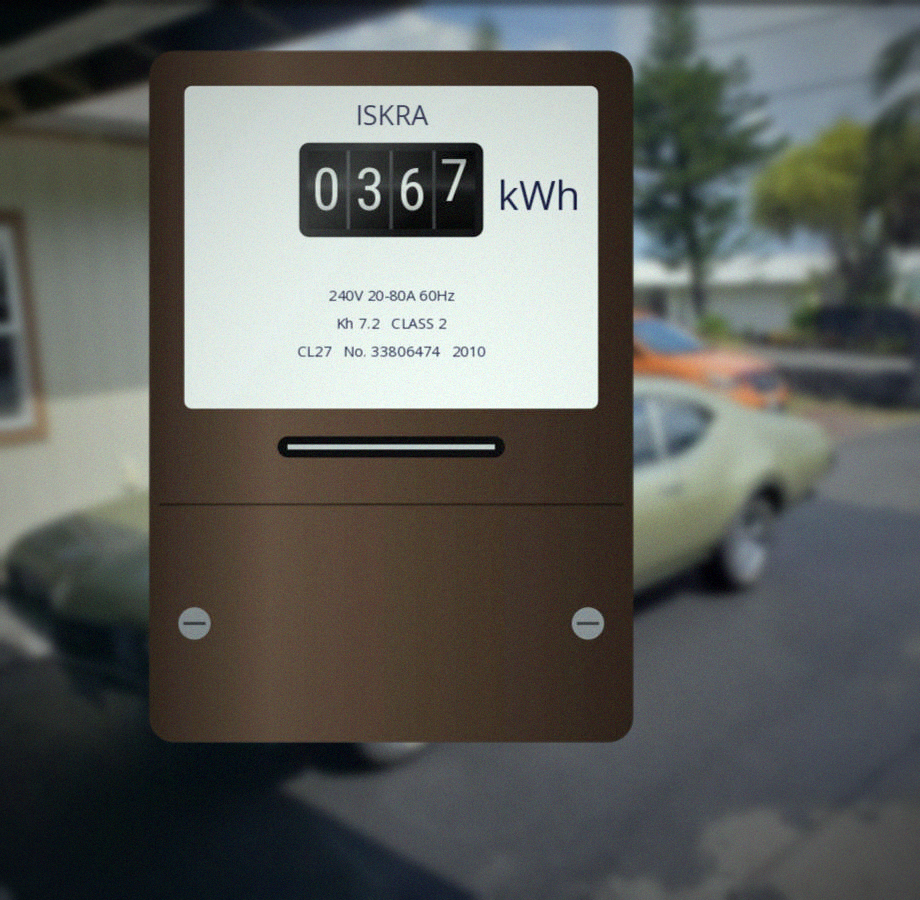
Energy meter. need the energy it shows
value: 367 kWh
